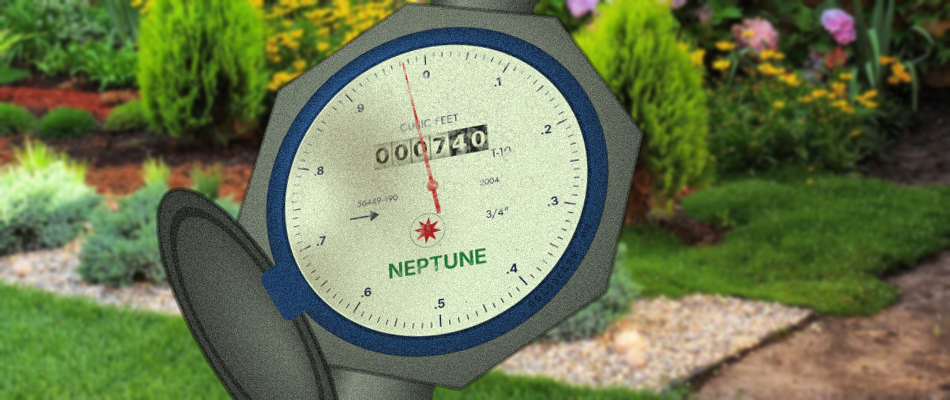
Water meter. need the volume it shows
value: 739.97 ft³
